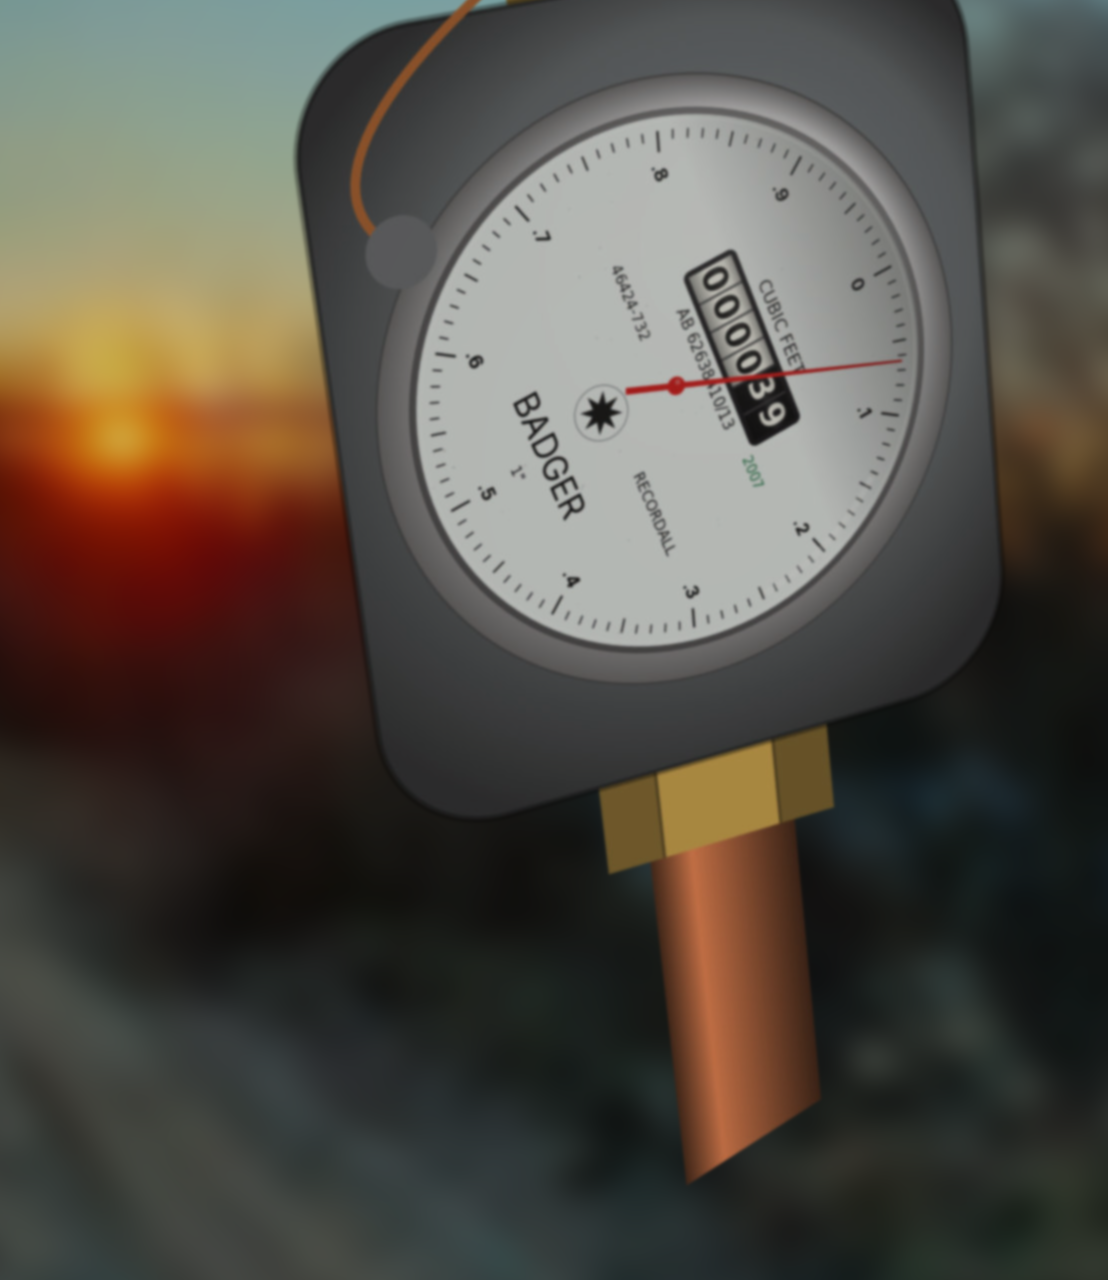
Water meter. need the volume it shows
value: 39.06 ft³
